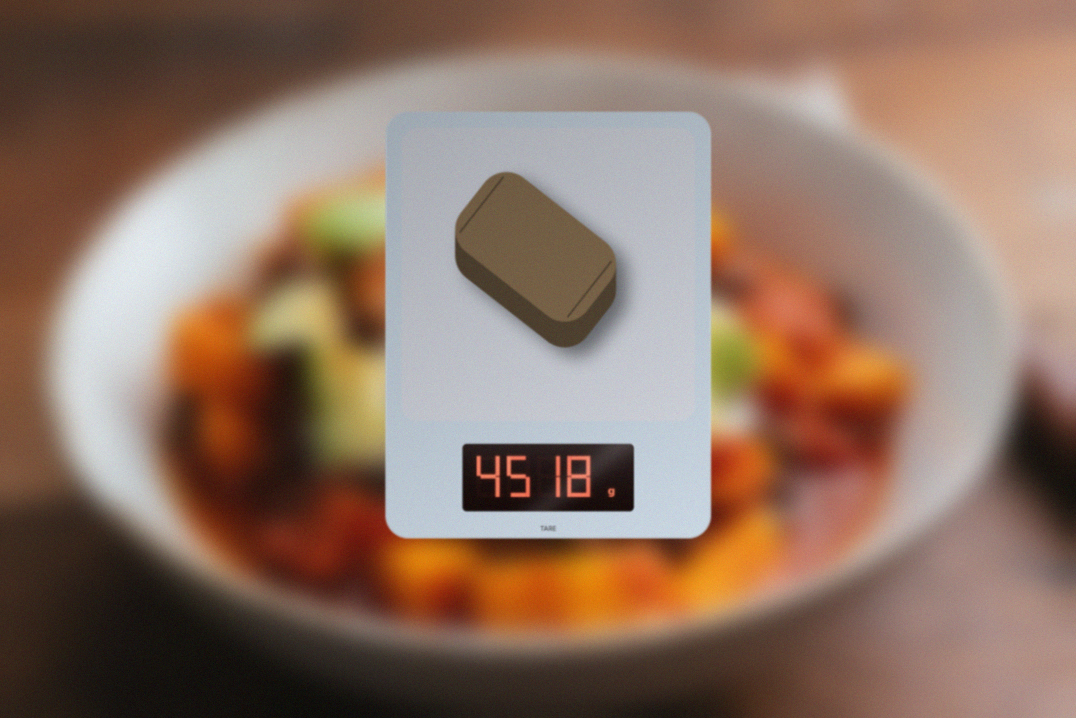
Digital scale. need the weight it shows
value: 4518 g
